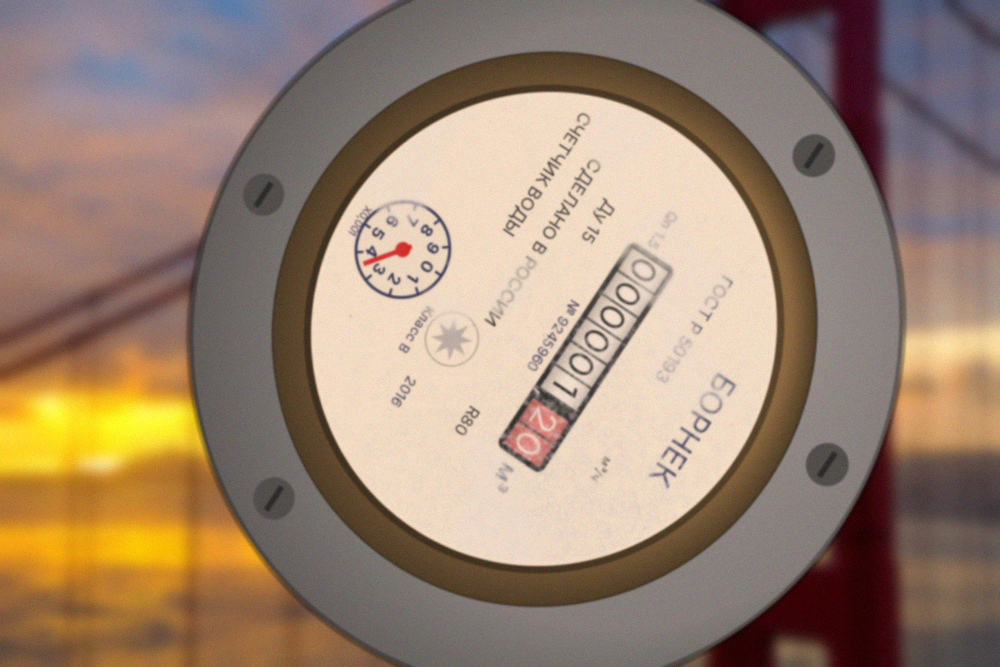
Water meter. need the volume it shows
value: 1.203 m³
